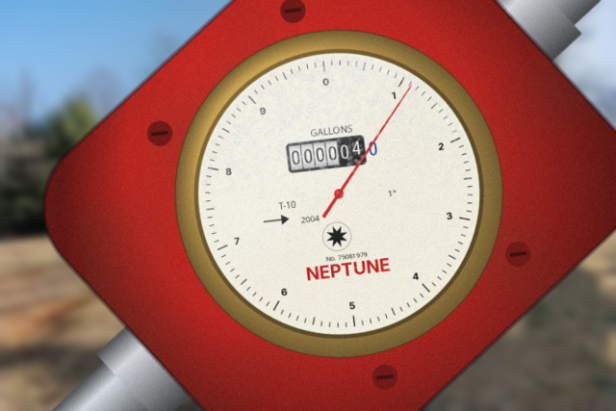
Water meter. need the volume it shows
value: 41.1 gal
